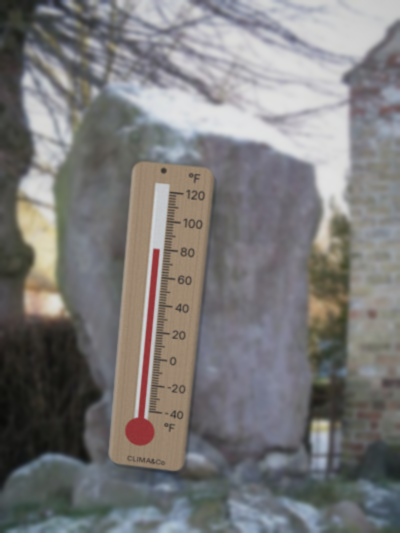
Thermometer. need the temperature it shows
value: 80 °F
